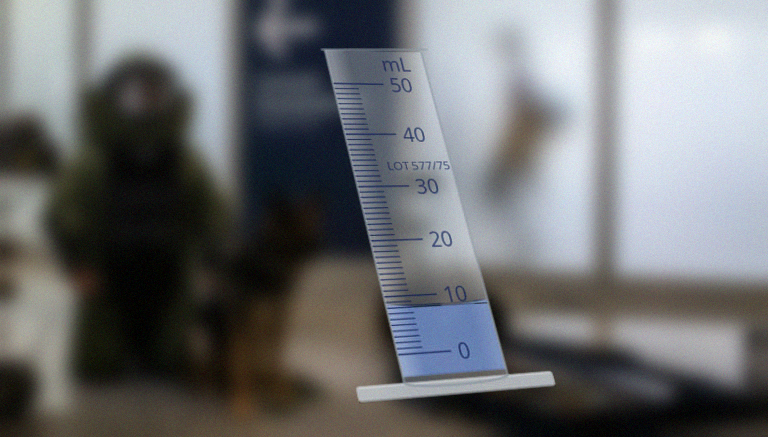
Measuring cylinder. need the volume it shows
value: 8 mL
